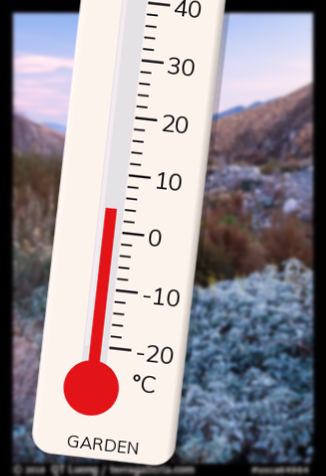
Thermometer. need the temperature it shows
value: 4 °C
